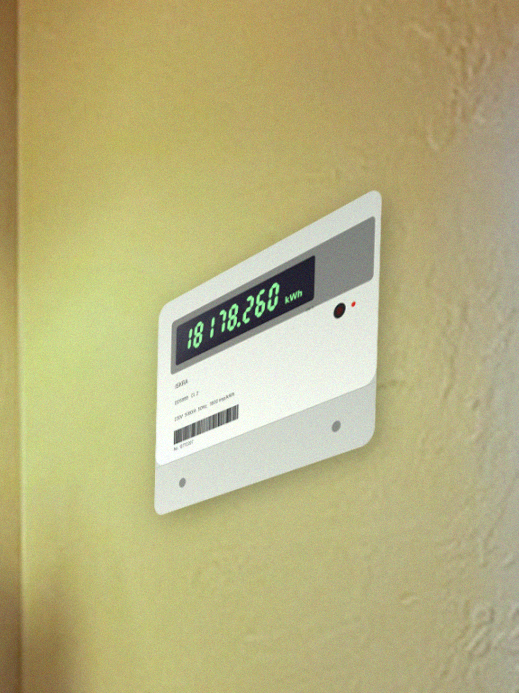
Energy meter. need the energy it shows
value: 18178.260 kWh
